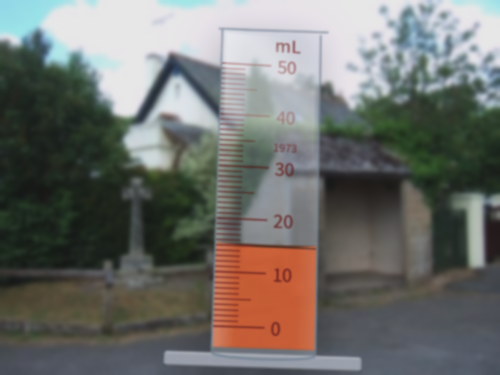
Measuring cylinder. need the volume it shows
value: 15 mL
